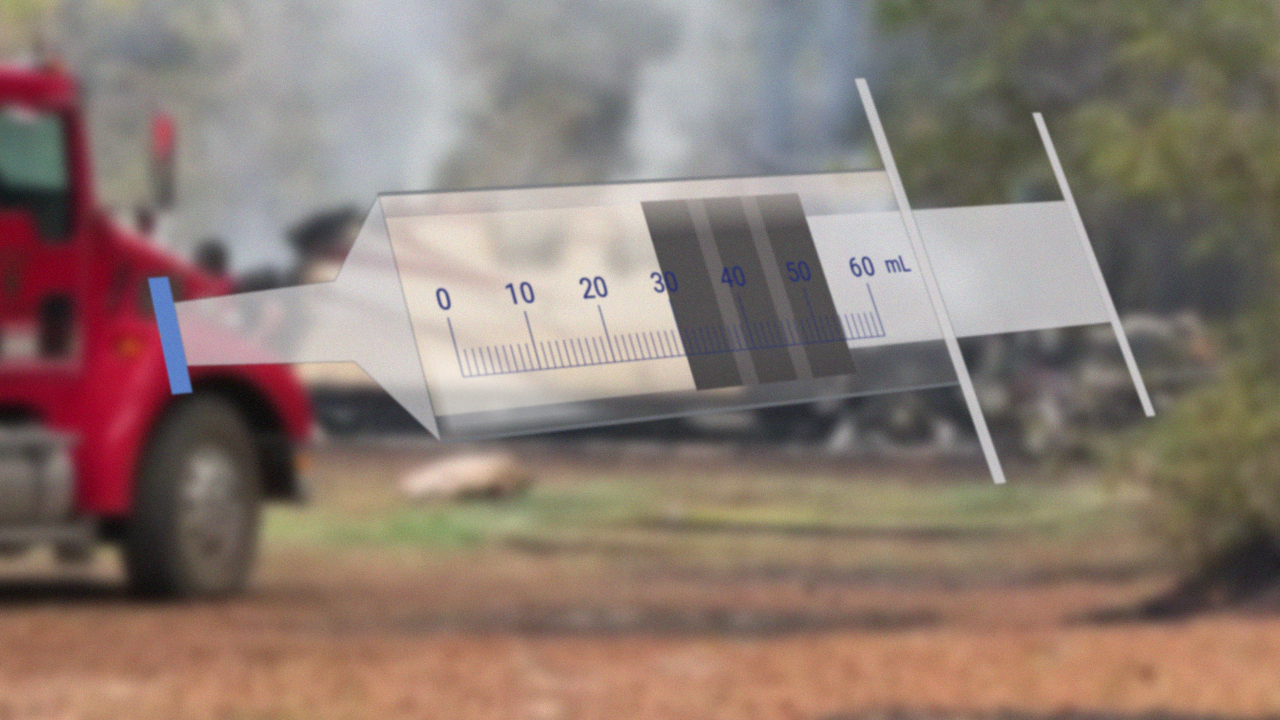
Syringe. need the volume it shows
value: 30 mL
